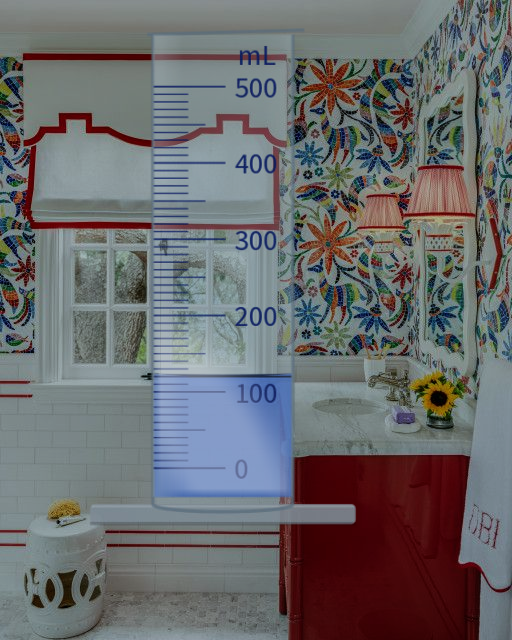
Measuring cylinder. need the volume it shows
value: 120 mL
